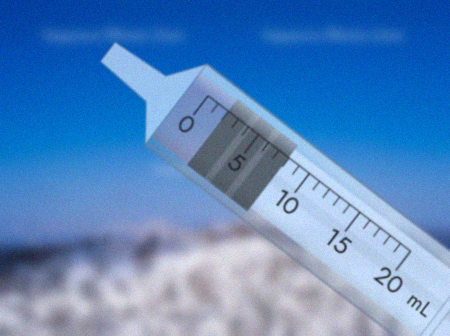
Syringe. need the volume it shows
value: 2 mL
